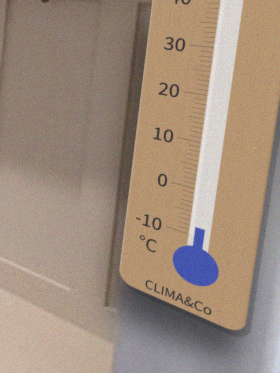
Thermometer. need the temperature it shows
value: -8 °C
